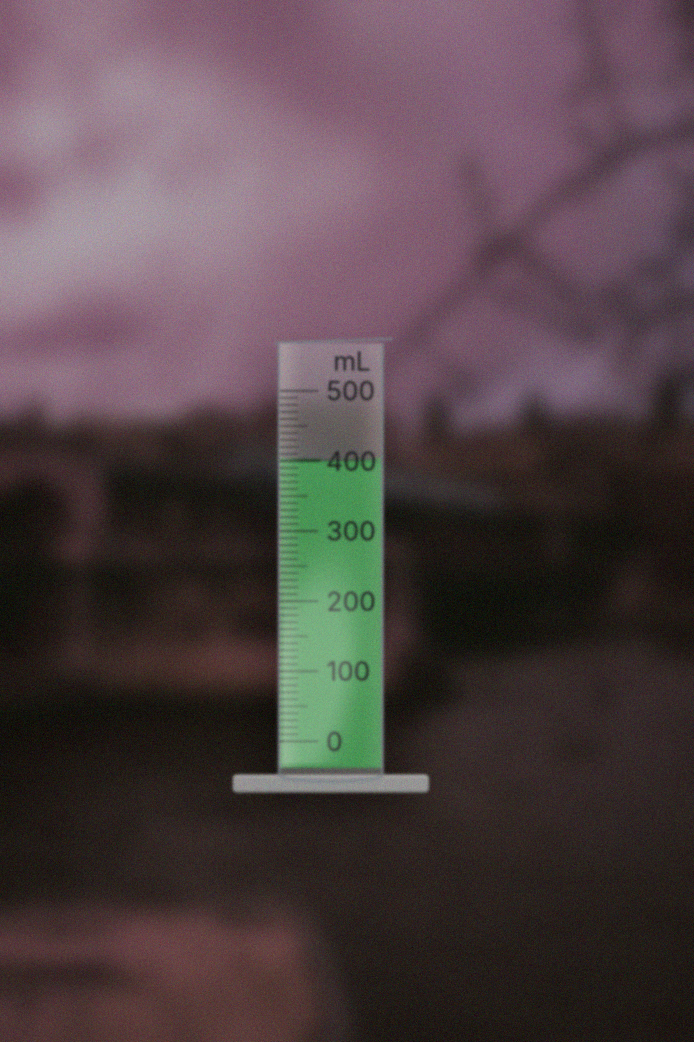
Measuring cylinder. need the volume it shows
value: 400 mL
